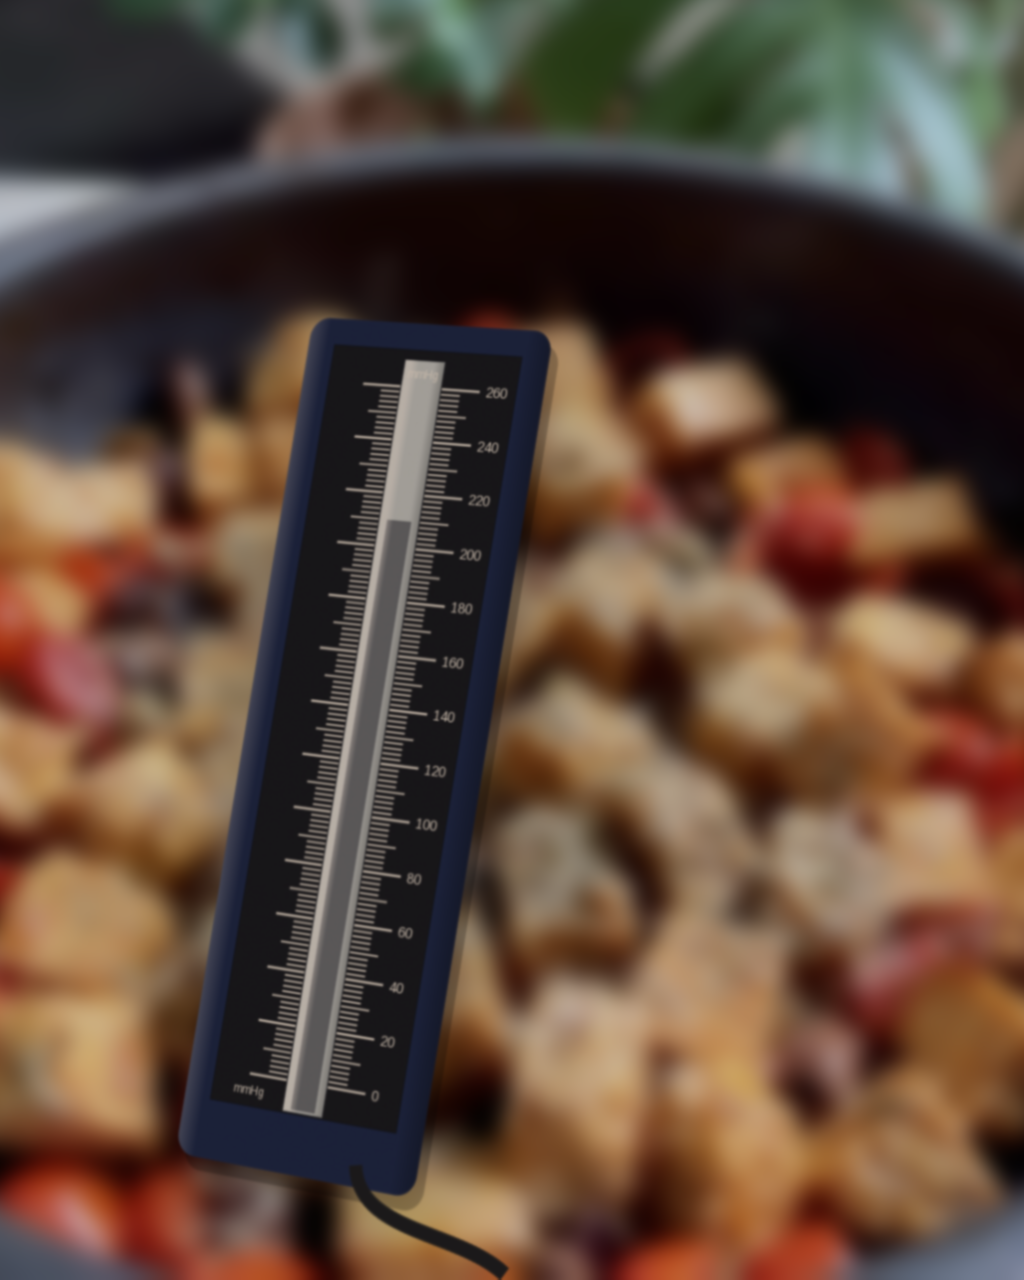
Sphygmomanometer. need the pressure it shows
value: 210 mmHg
